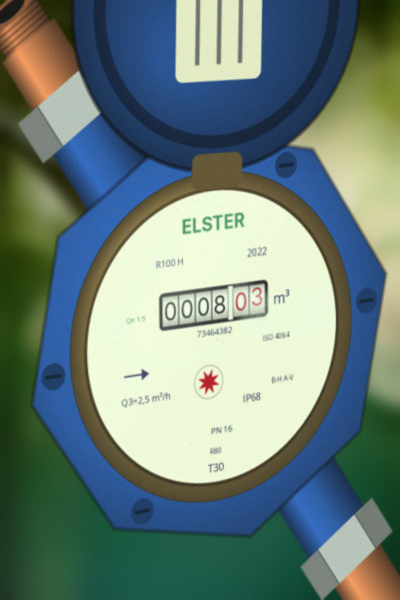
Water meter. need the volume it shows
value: 8.03 m³
